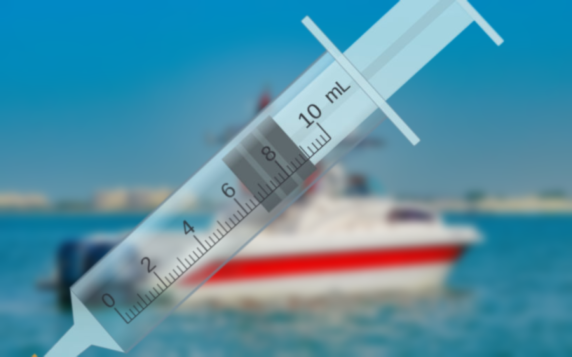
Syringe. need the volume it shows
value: 6.6 mL
